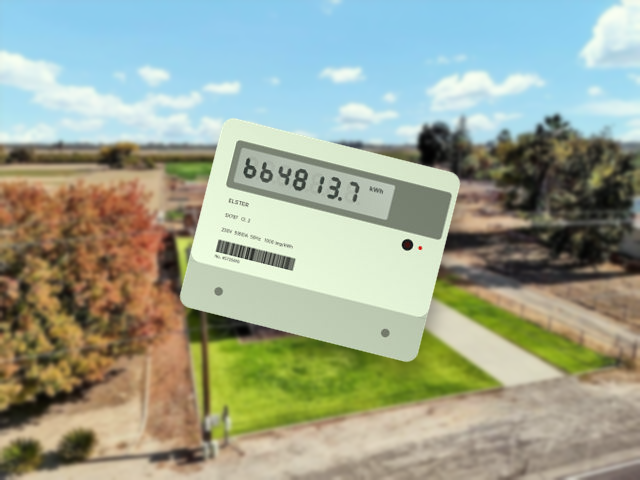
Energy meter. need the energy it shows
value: 664813.7 kWh
